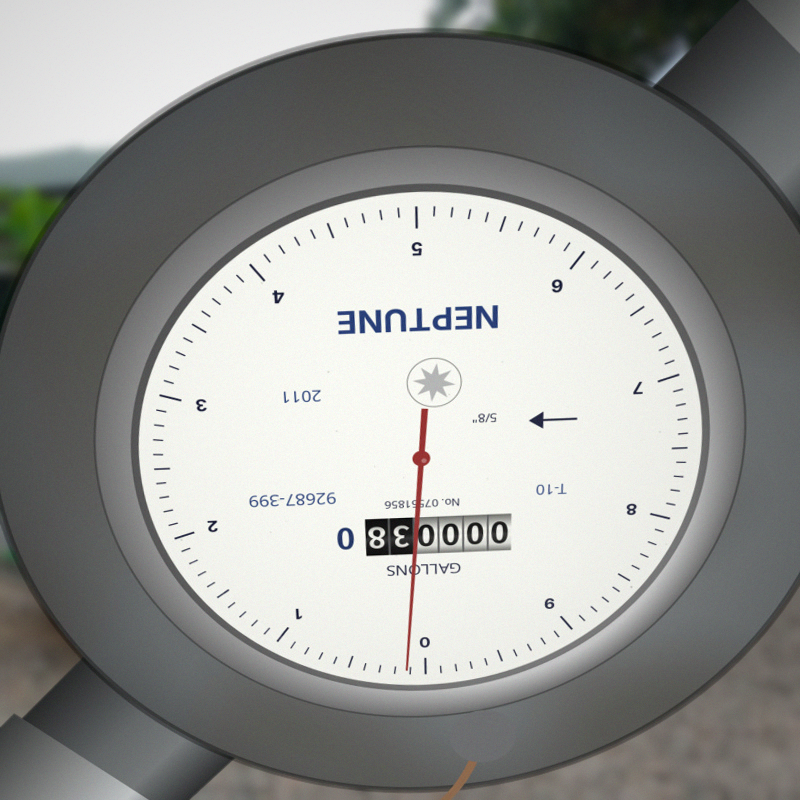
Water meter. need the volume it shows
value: 380.1 gal
